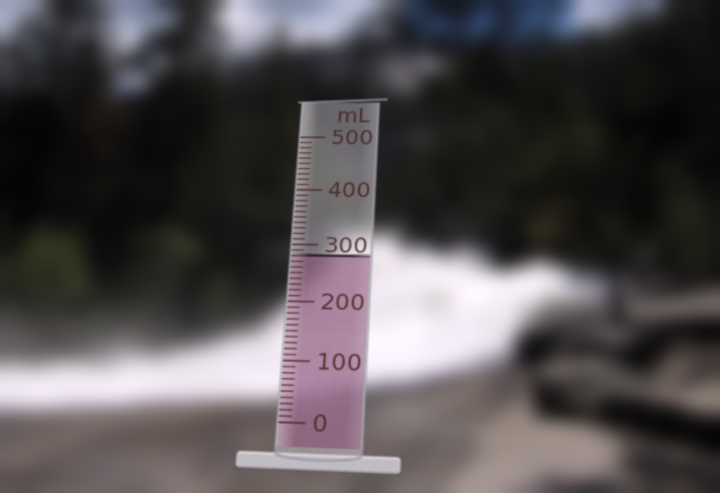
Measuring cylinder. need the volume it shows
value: 280 mL
